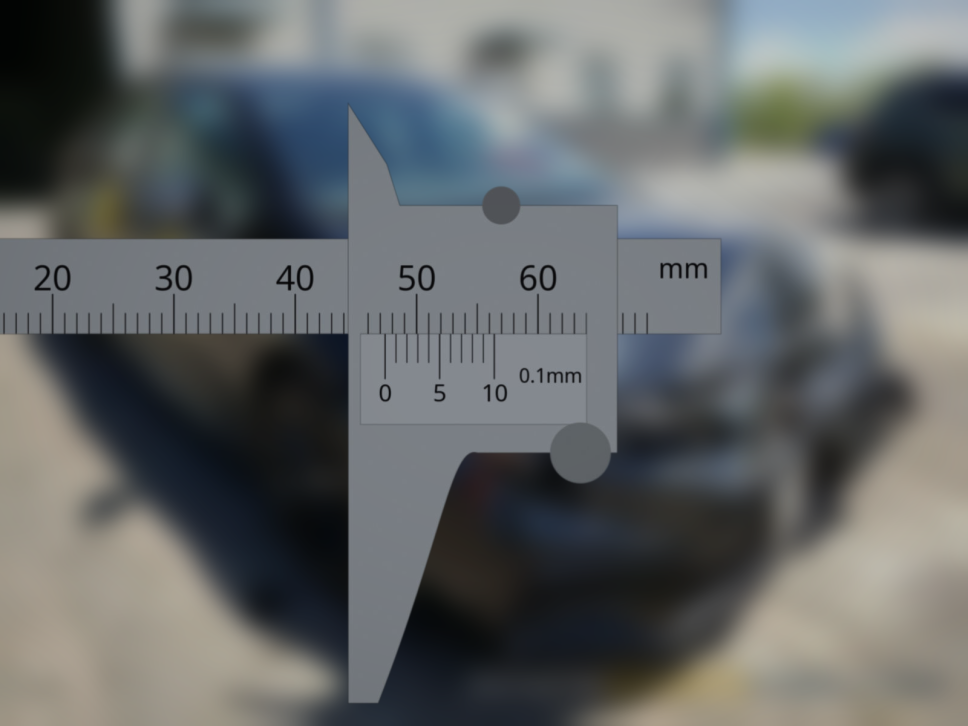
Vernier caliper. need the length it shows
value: 47.4 mm
